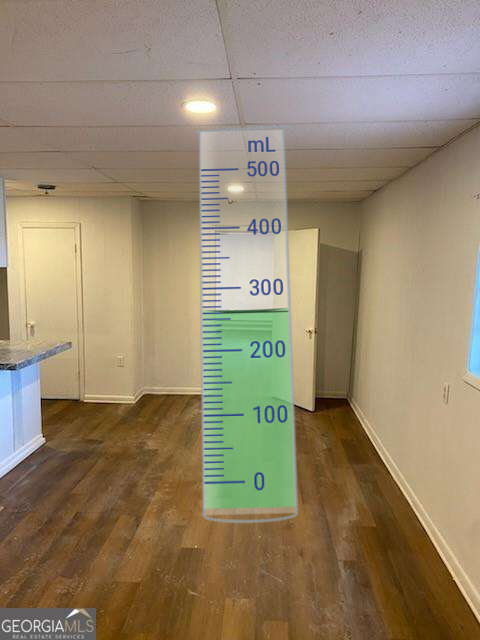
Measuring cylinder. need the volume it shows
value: 260 mL
